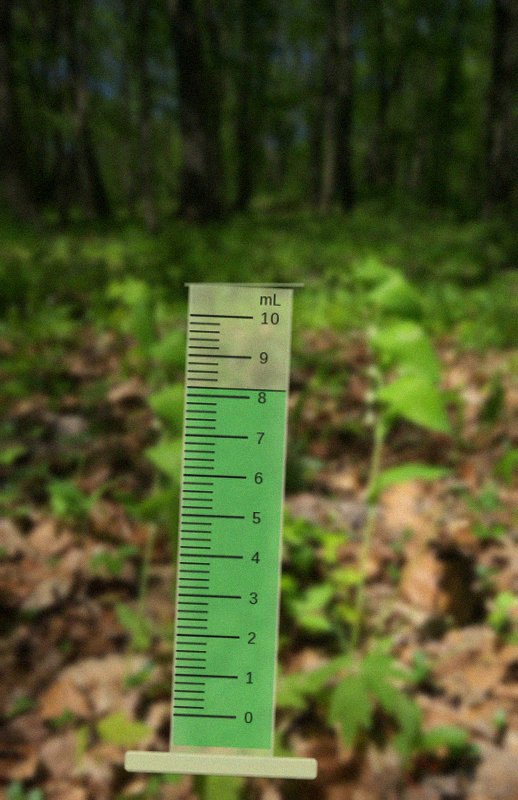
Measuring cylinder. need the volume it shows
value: 8.2 mL
